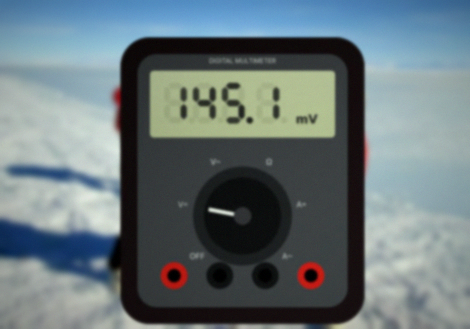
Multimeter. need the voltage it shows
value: 145.1 mV
